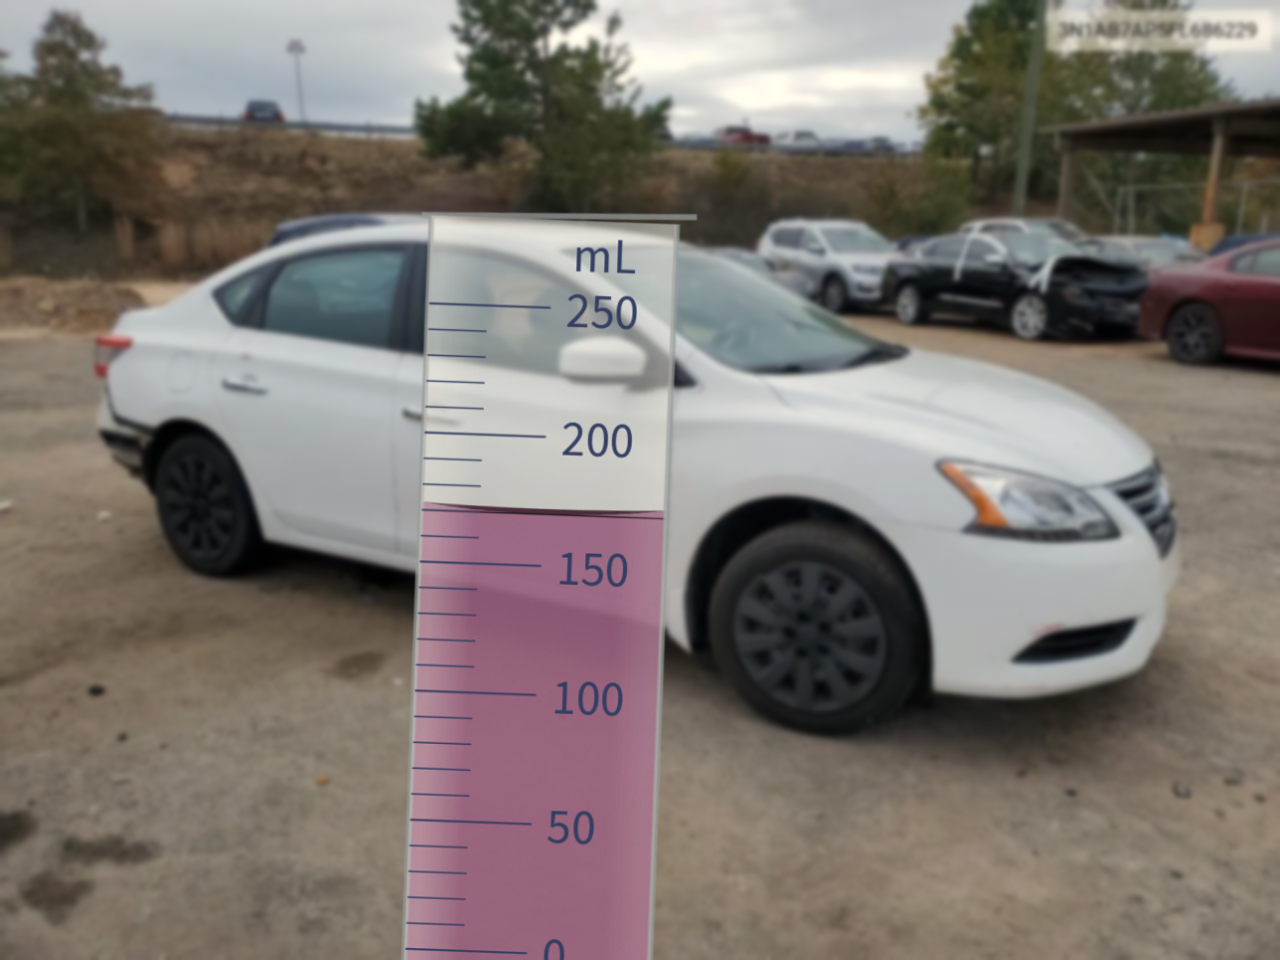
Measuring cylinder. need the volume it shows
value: 170 mL
